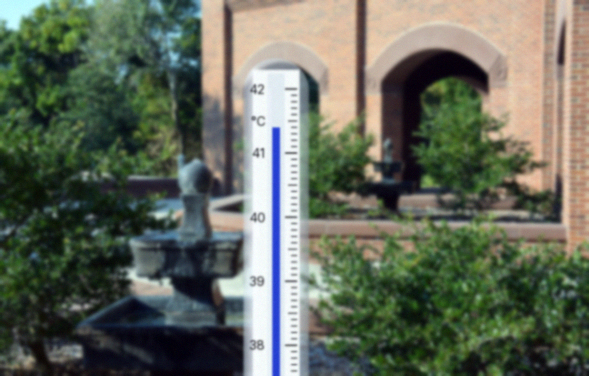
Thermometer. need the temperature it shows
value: 41.4 °C
